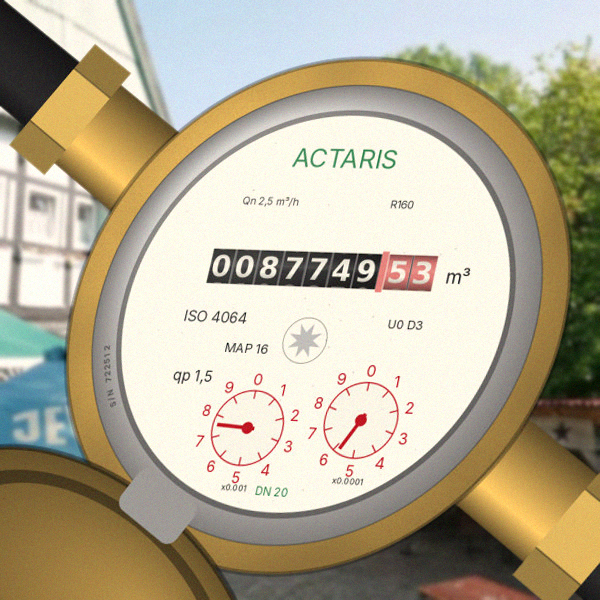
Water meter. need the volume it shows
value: 87749.5375 m³
